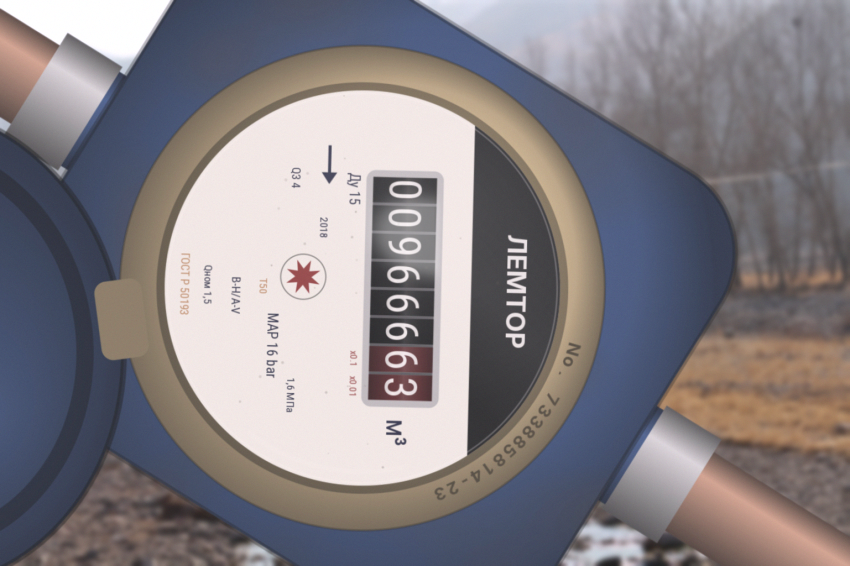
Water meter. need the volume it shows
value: 9666.63 m³
